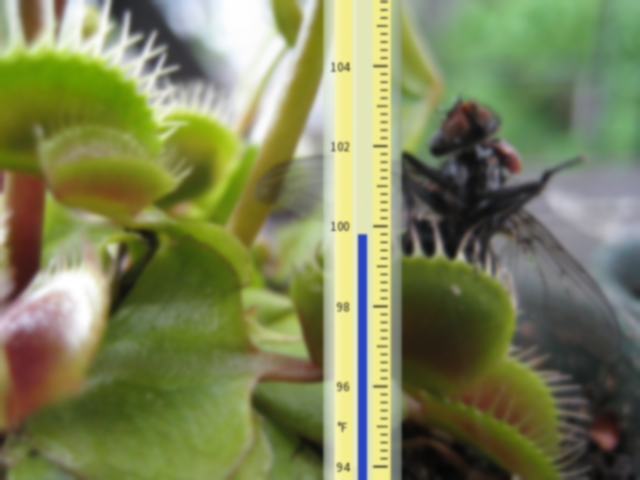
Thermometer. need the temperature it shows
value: 99.8 °F
